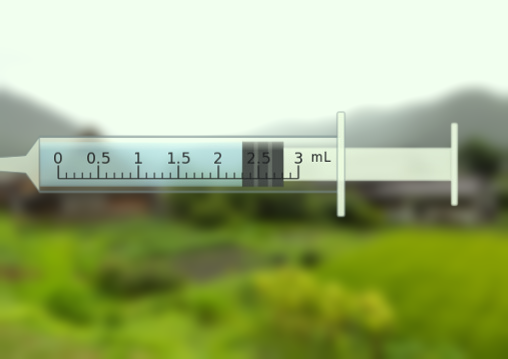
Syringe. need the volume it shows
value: 2.3 mL
